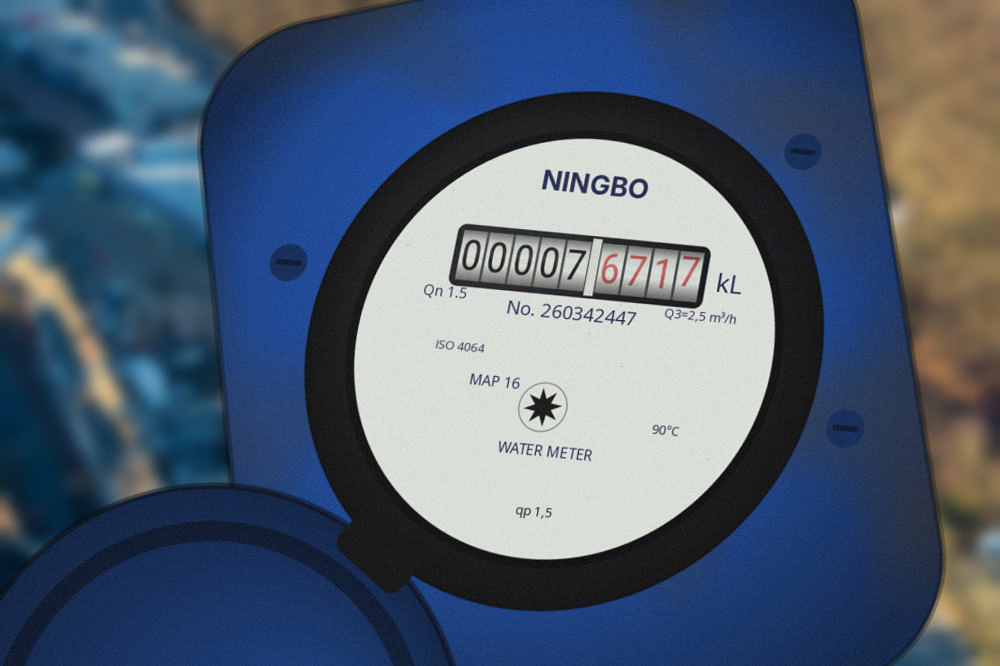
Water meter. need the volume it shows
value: 7.6717 kL
